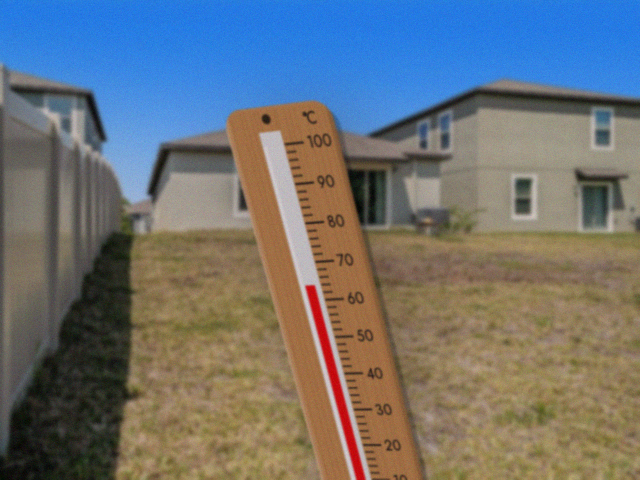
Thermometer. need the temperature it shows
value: 64 °C
